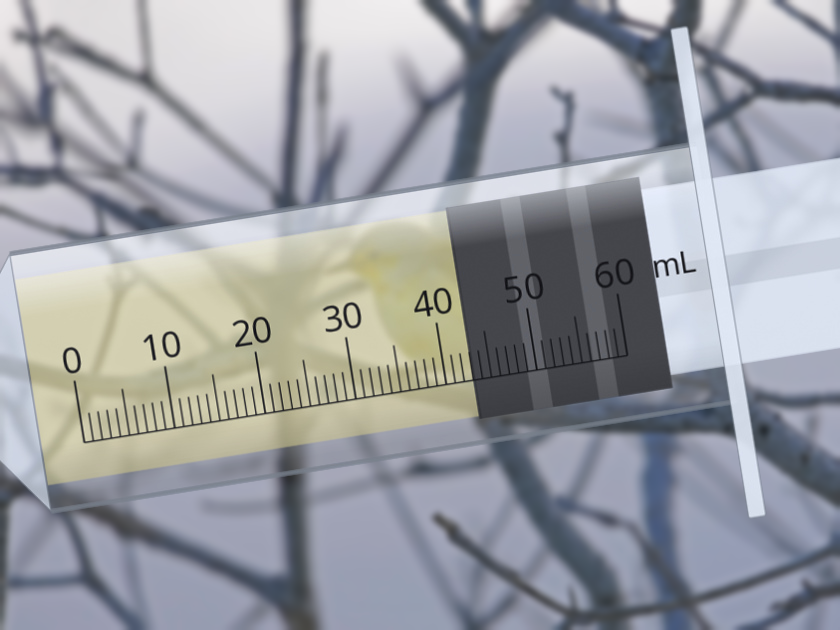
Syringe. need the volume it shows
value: 43 mL
